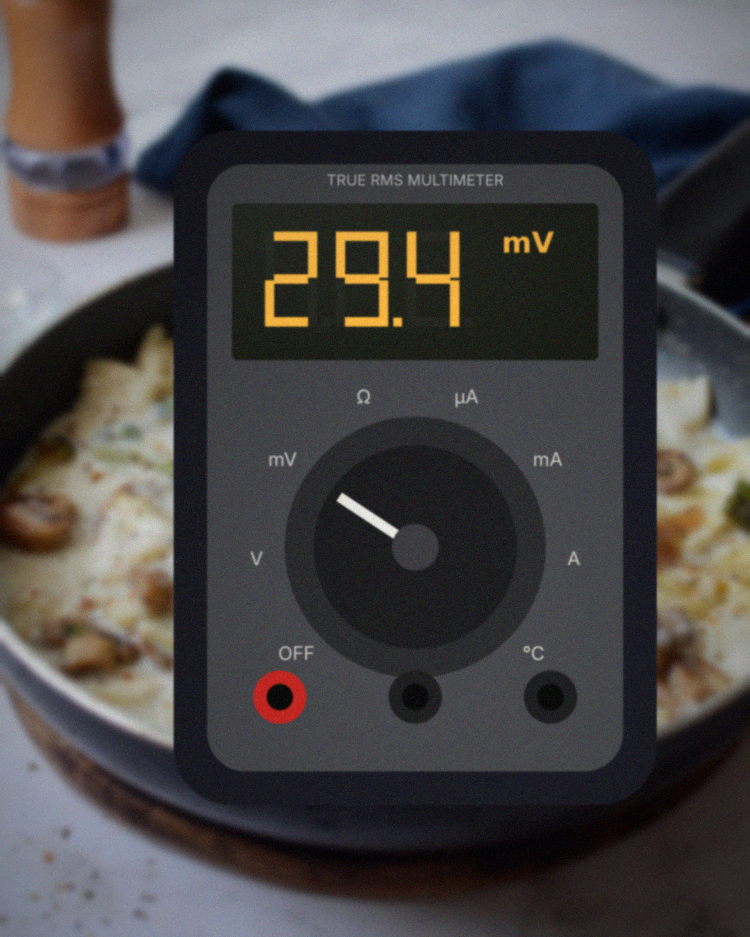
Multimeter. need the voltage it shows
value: 29.4 mV
